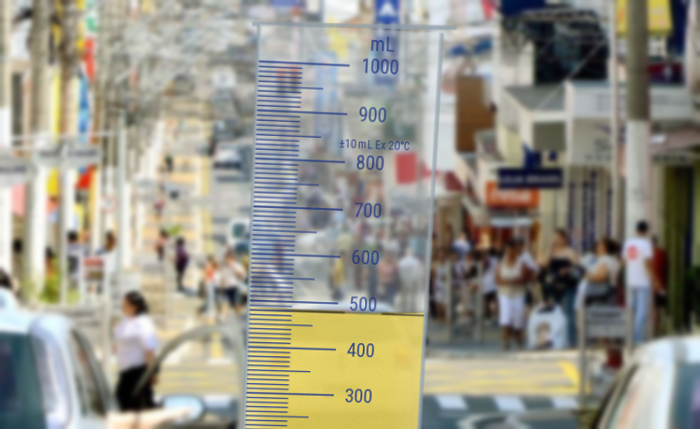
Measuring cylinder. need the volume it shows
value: 480 mL
